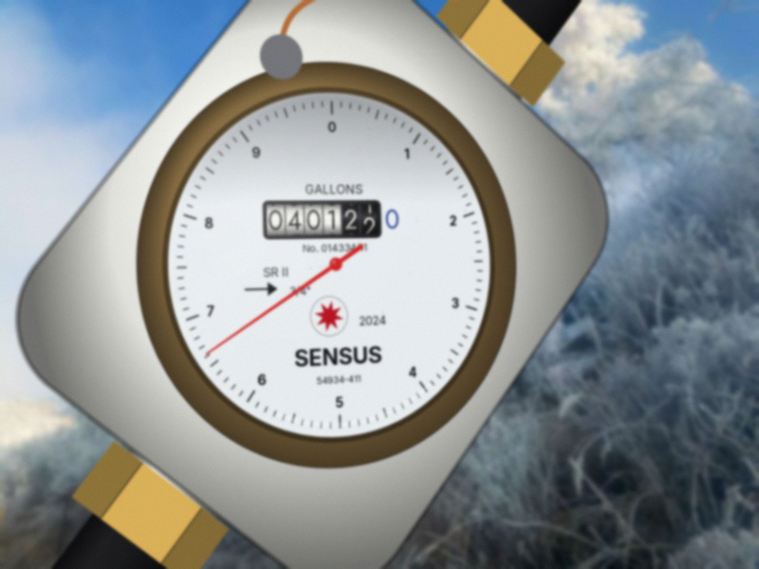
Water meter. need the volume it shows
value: 401216.6 gal
